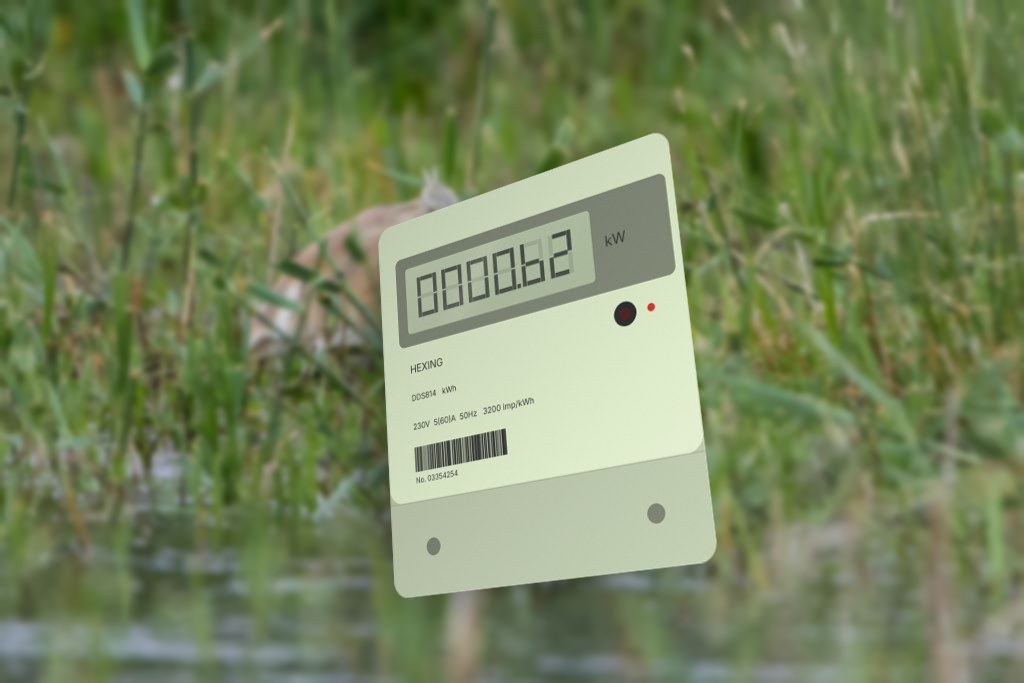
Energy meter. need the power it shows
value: 0.62 kW
